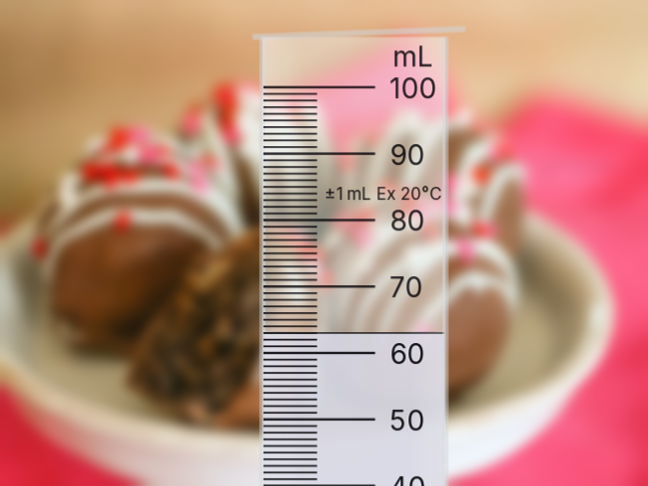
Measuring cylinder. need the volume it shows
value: 63 mL
